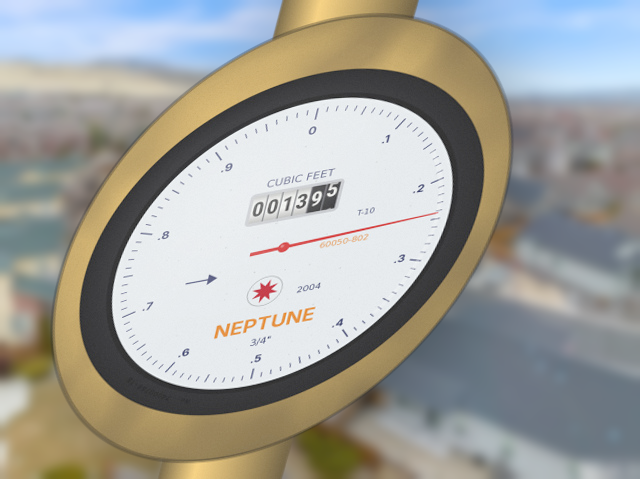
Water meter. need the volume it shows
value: 1395.24 ft³
